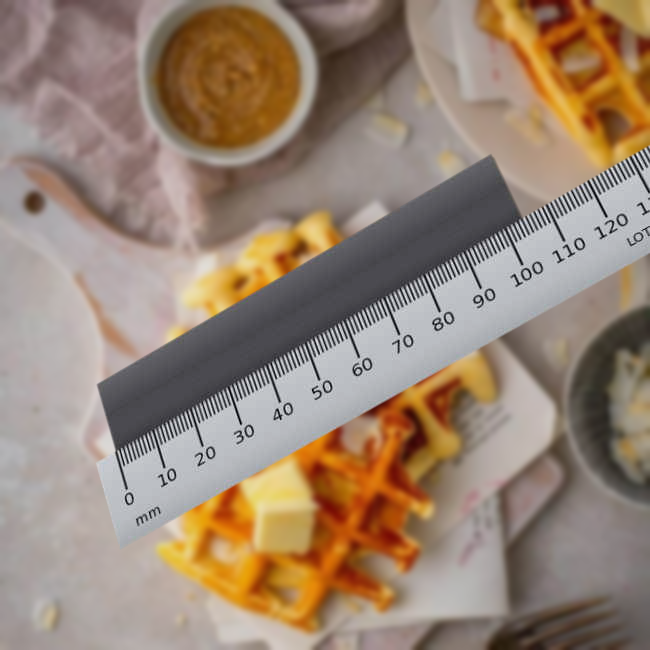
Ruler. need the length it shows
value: 104 mm
